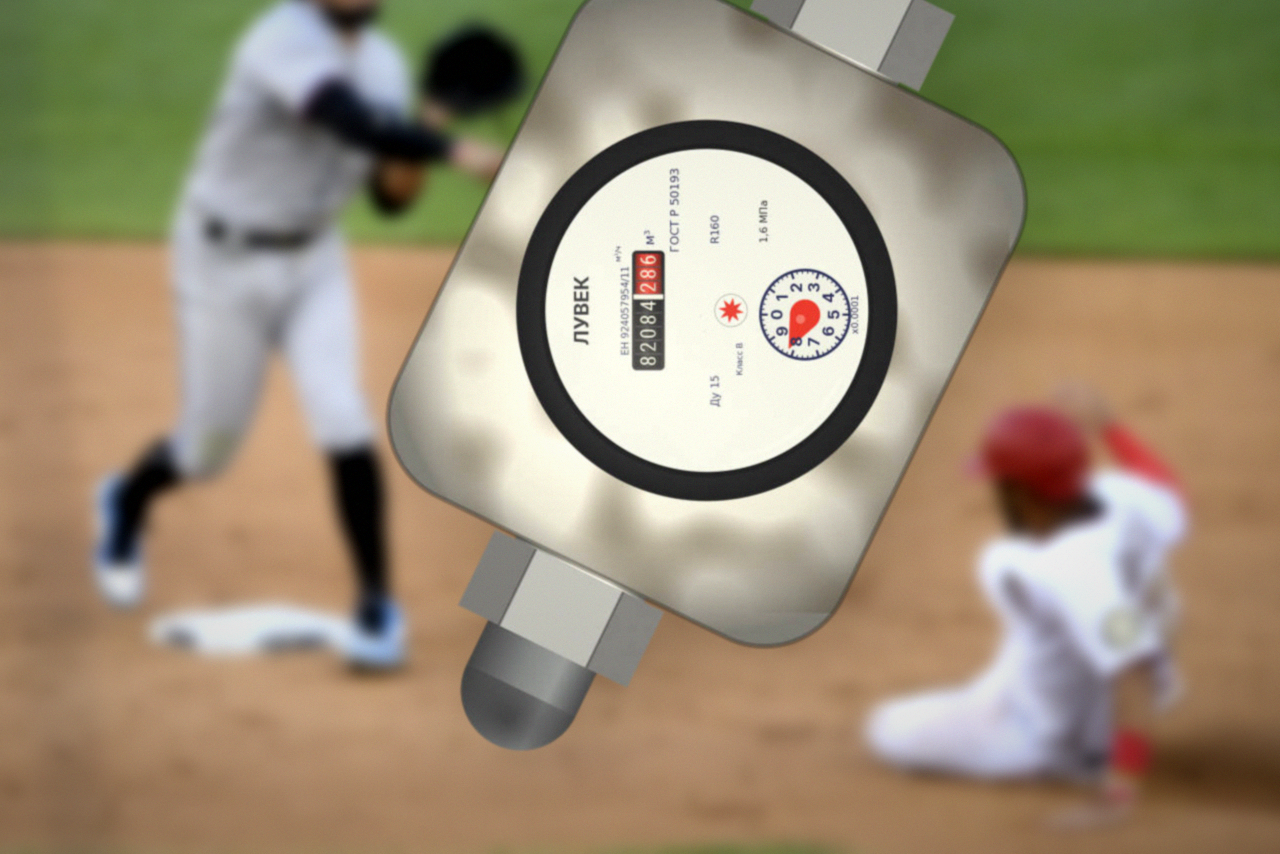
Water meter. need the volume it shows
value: 82084.2868 m³
